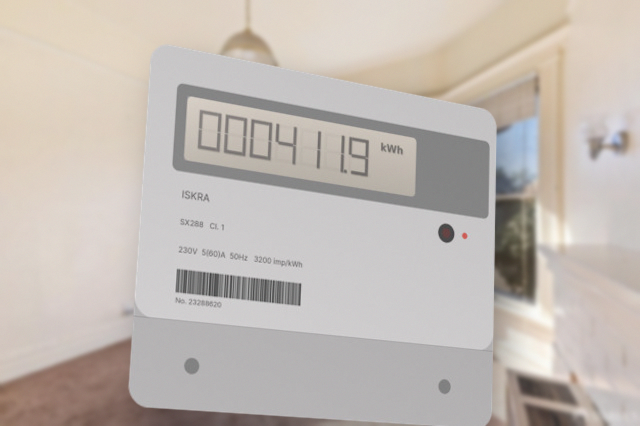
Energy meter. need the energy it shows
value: 411.9 kWh
